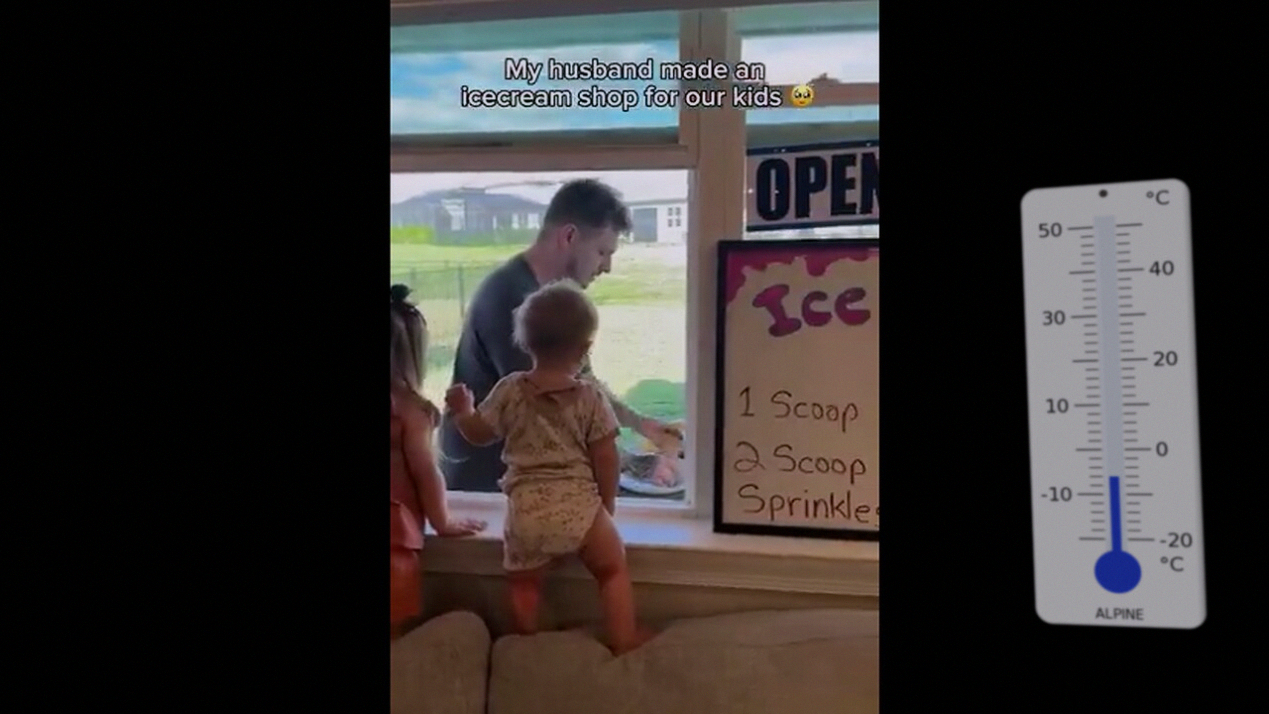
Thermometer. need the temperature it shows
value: -6 °C
